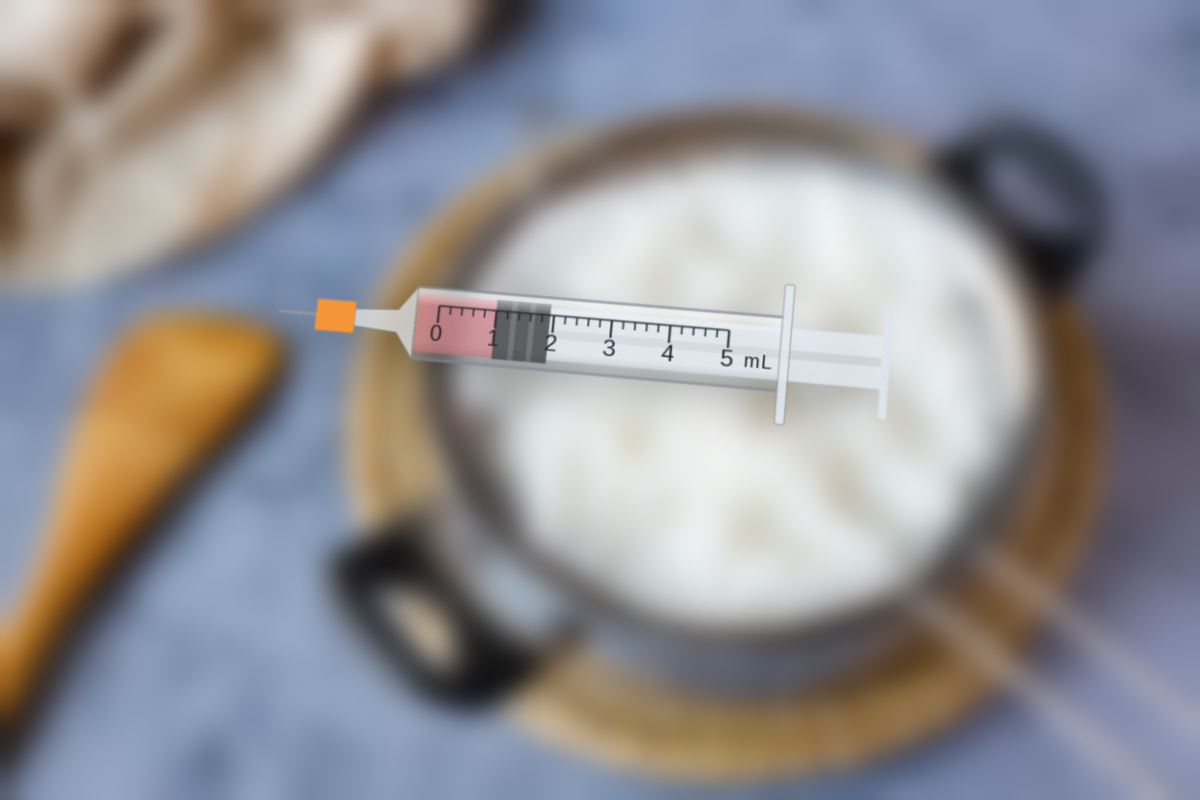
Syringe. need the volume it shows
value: 1 mL
